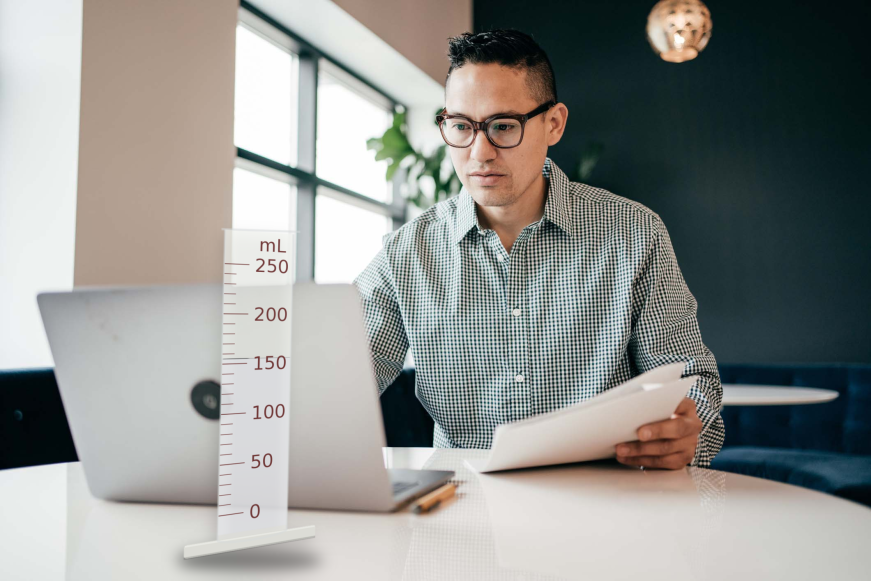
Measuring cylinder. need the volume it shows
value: 155 mL
